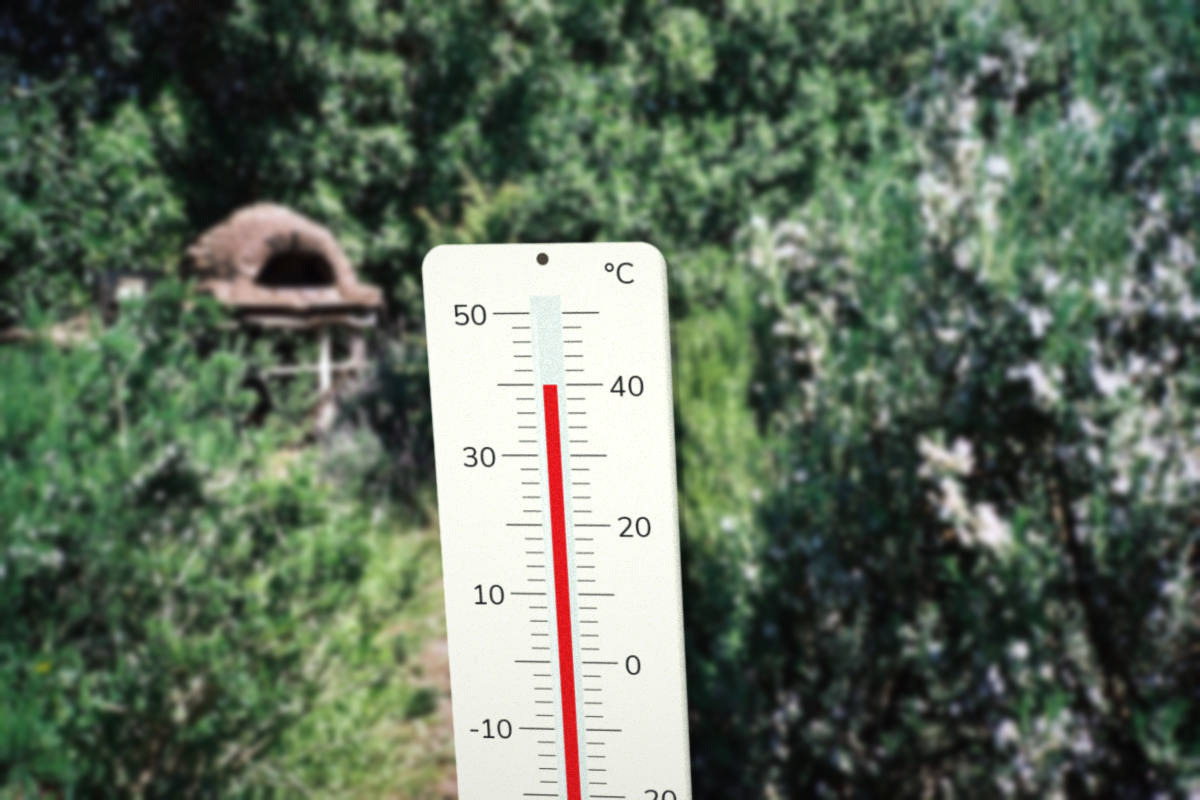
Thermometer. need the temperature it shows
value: 40 °C
